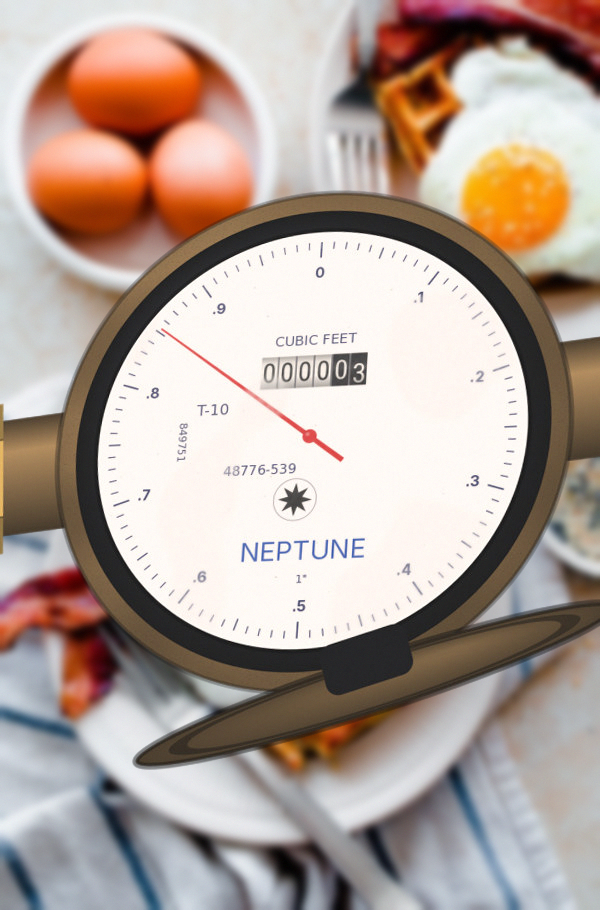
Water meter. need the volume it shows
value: 2.85 ft³
